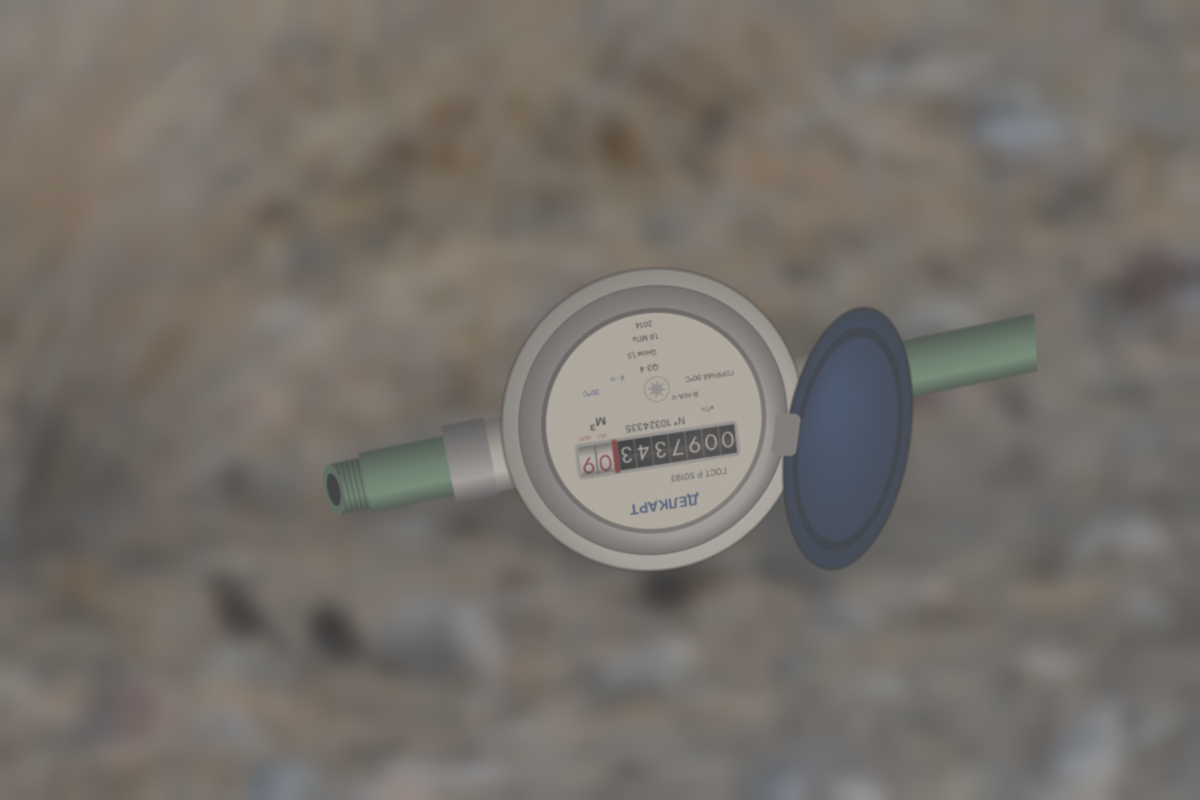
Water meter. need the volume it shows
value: 97343.09 m³
